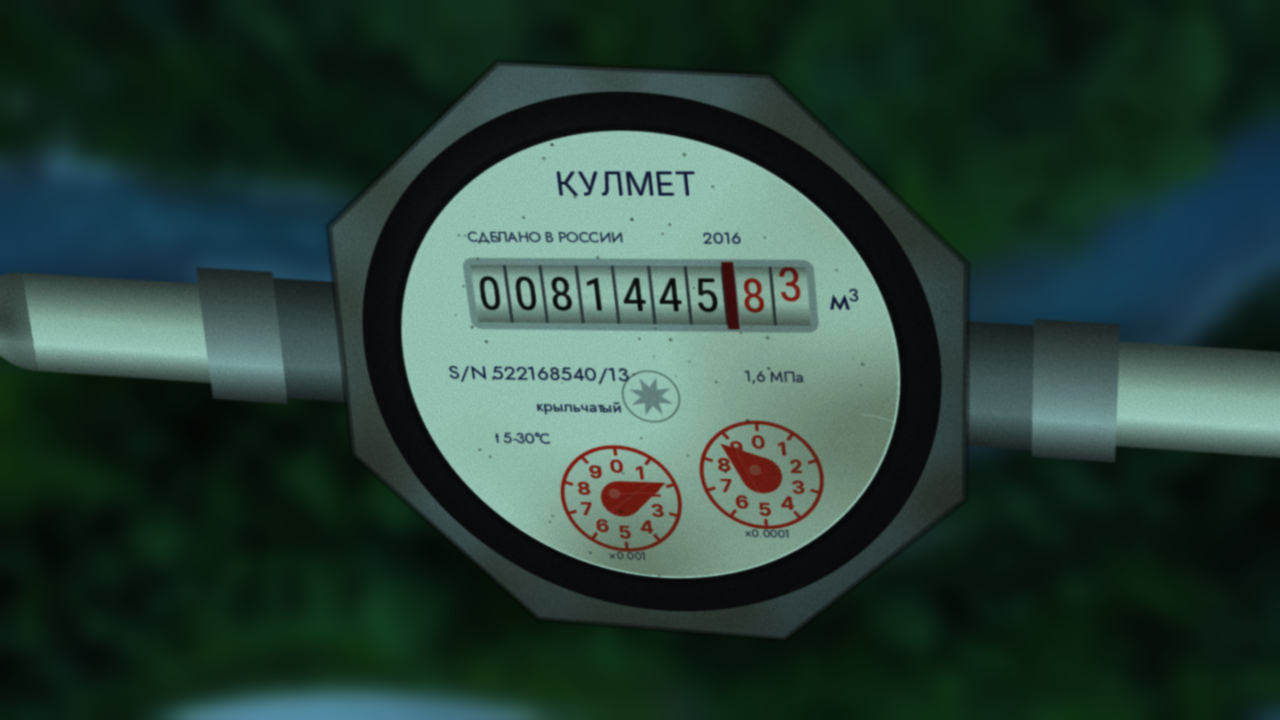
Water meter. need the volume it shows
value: 81445.8318 m³
